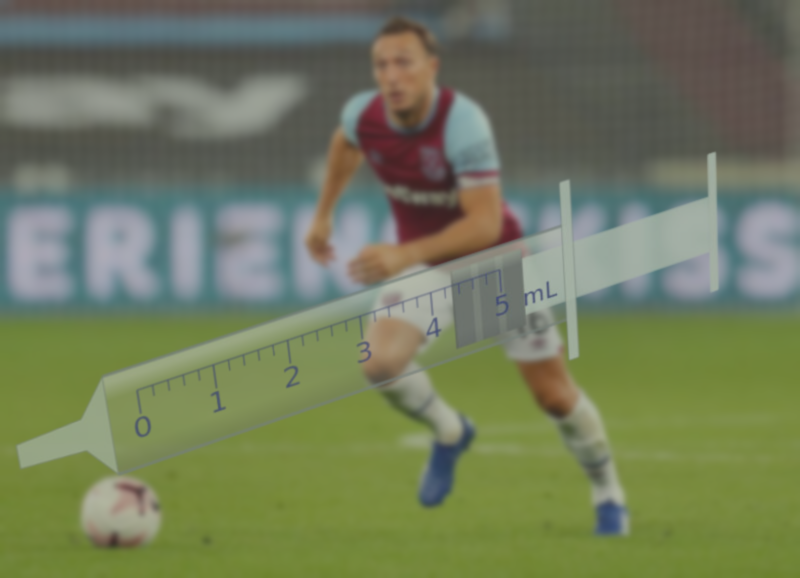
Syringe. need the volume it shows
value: 4.3 mL
